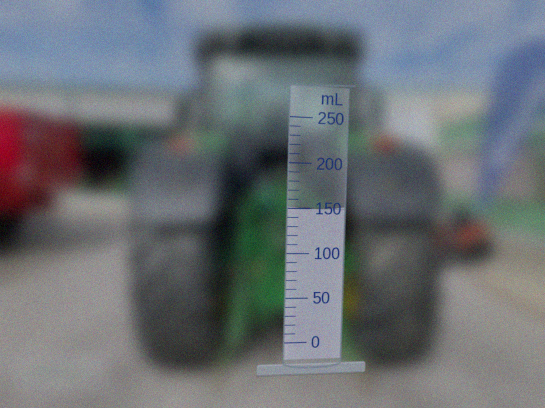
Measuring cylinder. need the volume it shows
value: 150 mL
